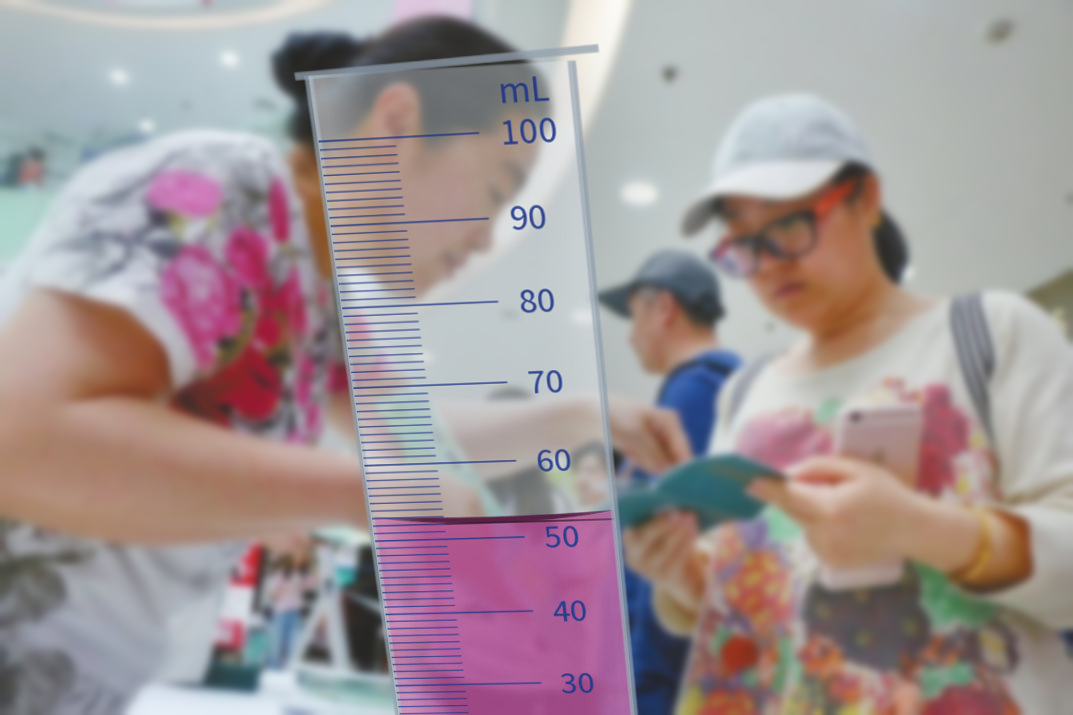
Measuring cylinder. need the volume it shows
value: 52 mL
